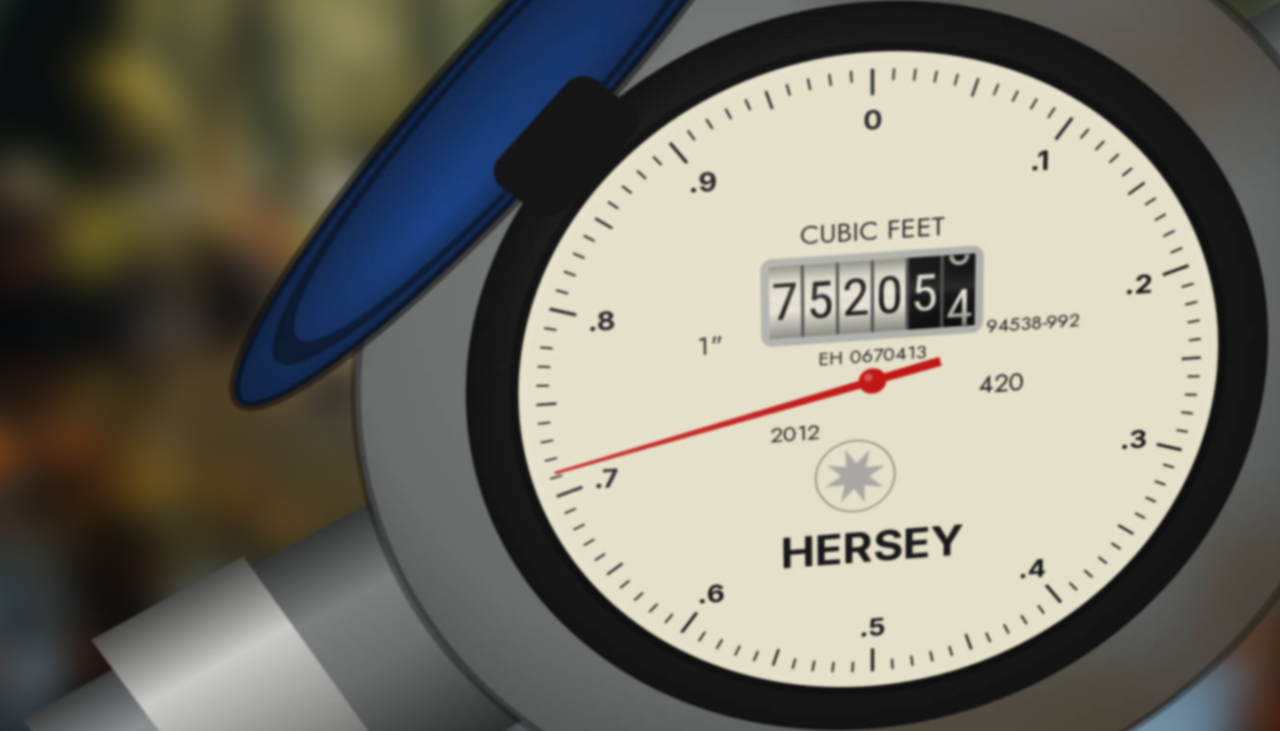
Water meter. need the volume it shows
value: 752053.71 ft³
